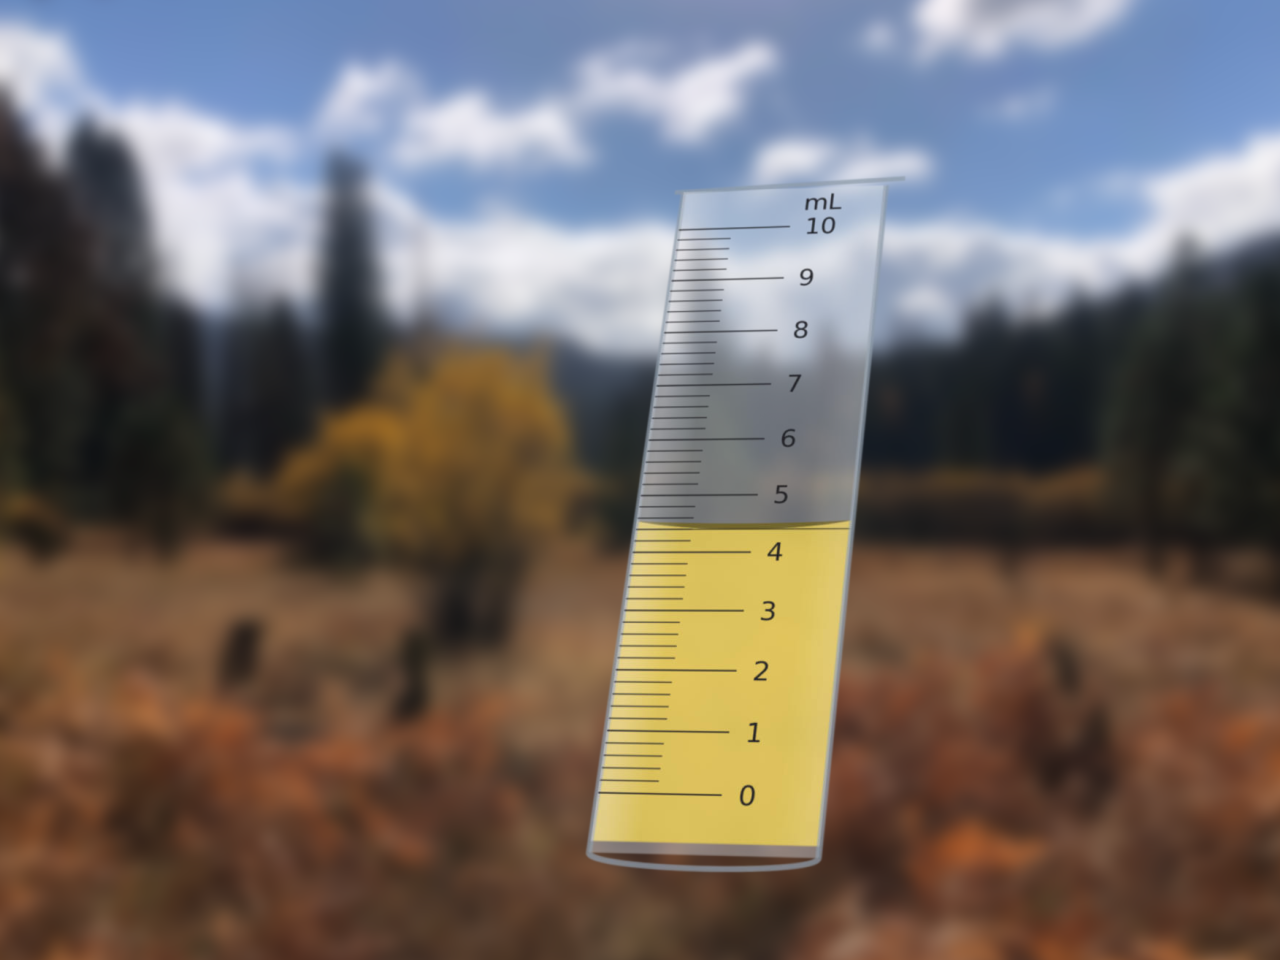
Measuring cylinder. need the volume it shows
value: 4.4 mL
